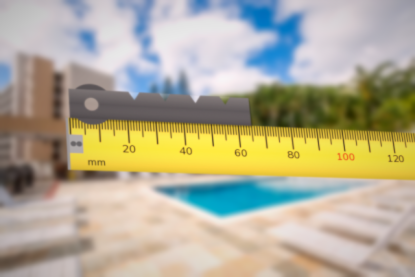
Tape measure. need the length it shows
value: 65 mm
